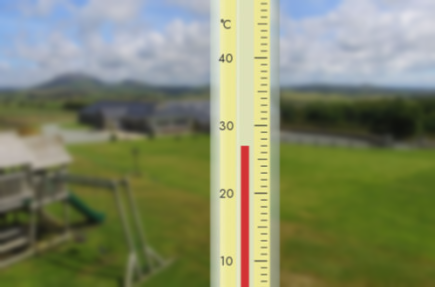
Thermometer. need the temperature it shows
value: 27 °C
